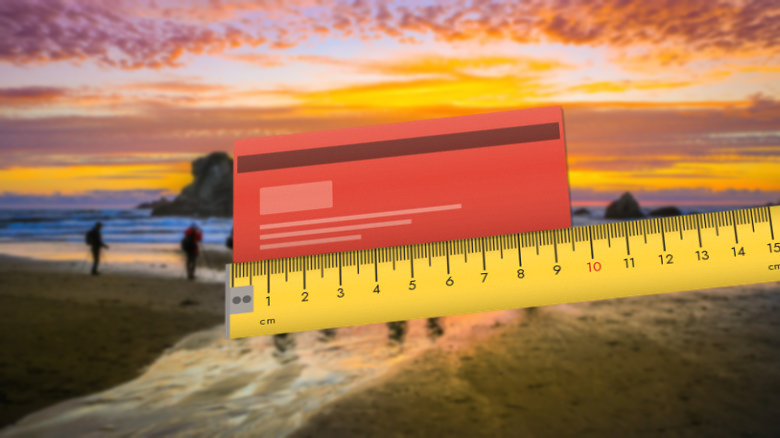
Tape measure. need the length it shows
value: 9.5 cm
